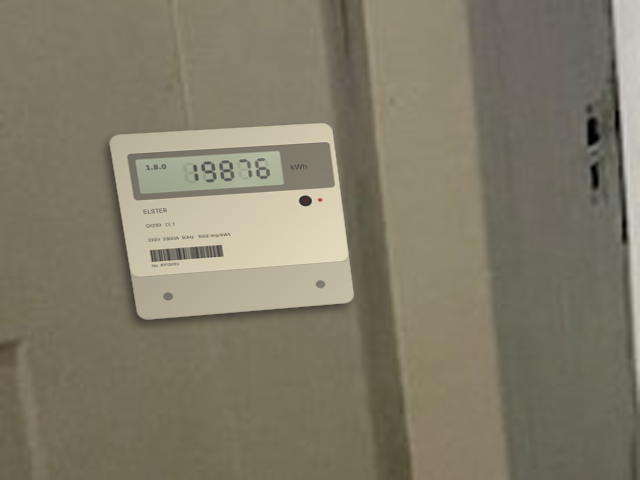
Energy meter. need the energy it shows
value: 19876 kWh
